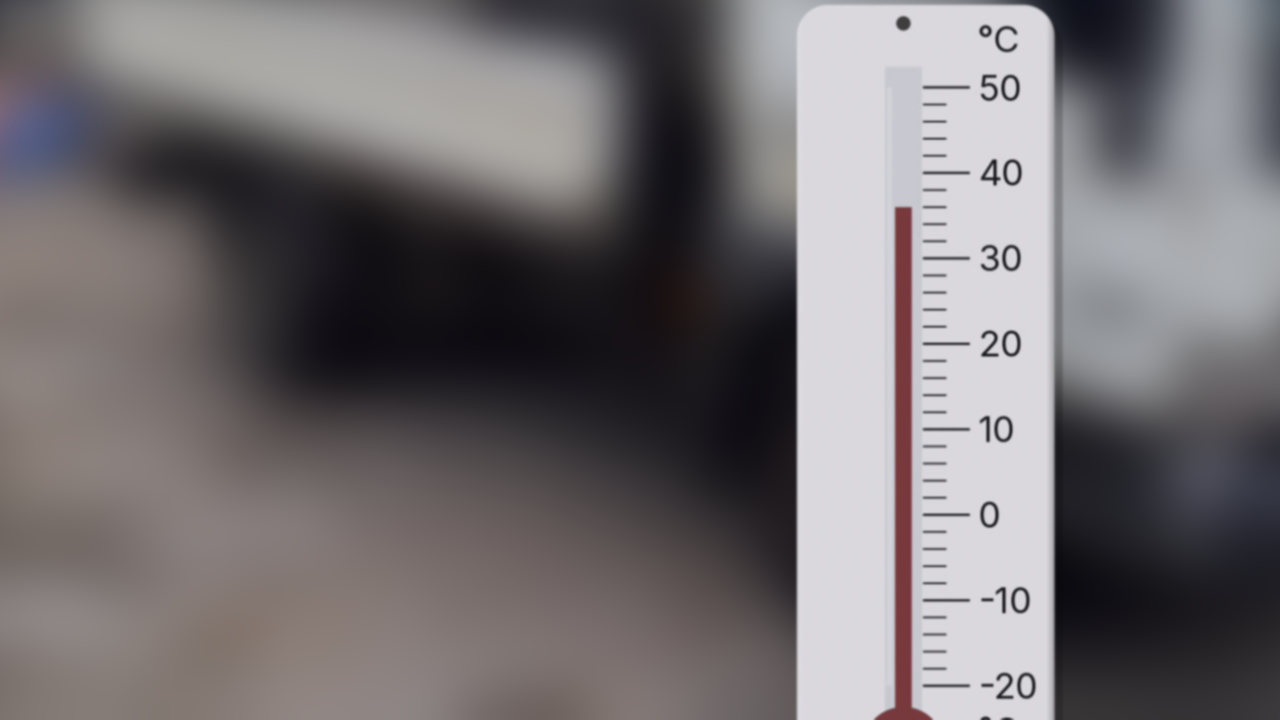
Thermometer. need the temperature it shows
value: 36 °C
